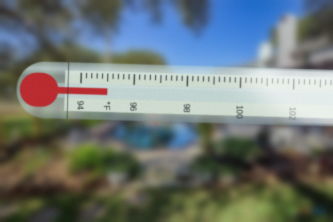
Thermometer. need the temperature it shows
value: 95 °F
